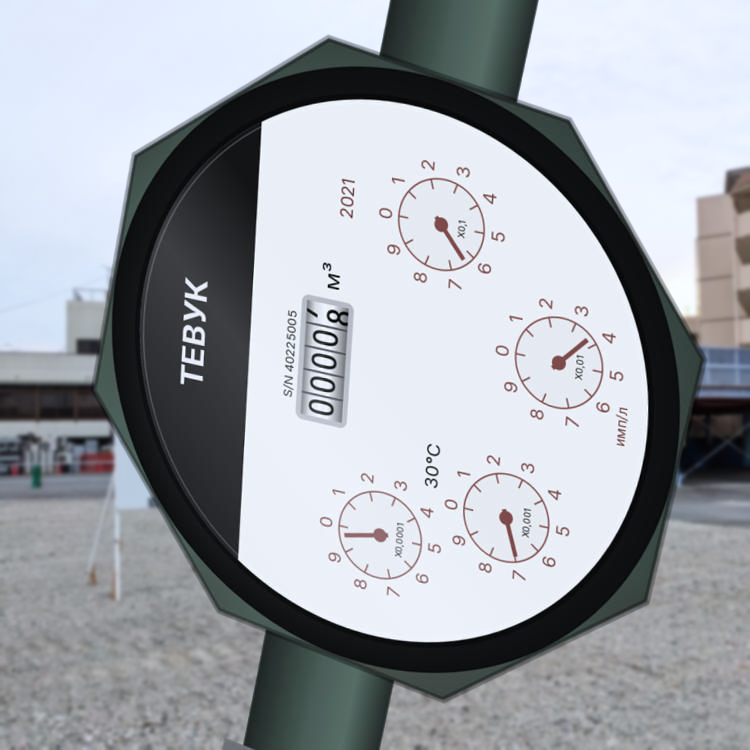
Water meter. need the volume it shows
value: 7.6369 m³
